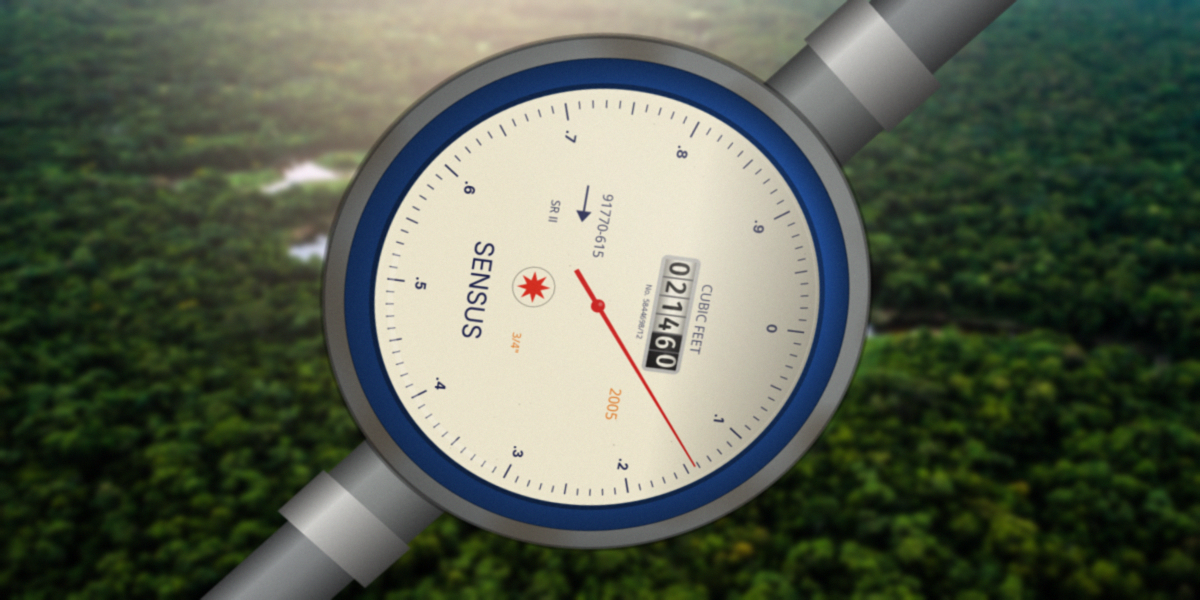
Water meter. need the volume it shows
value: 21460.14 ft³
